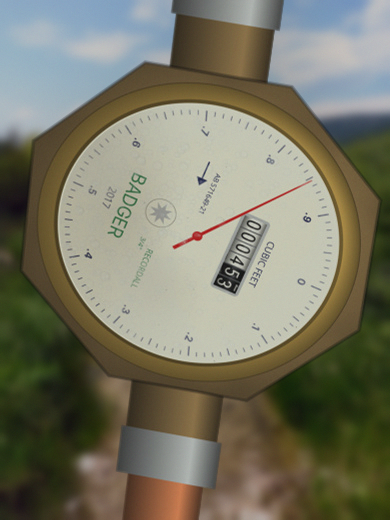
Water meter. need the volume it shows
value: 452.85 ft³
